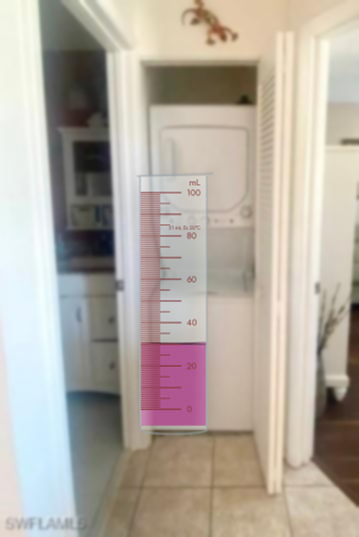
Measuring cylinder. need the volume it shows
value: 30 mL
